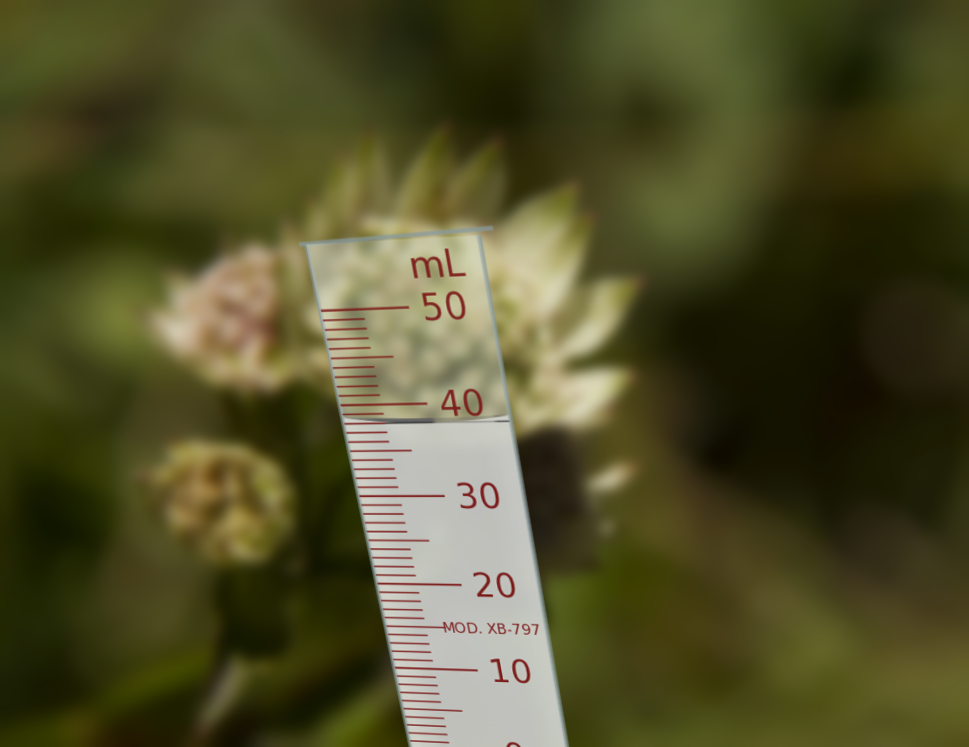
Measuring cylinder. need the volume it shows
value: 38 mL
